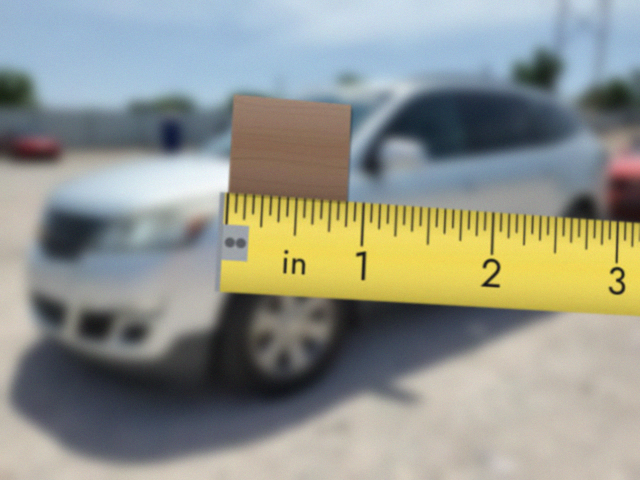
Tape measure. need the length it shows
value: 0.875 in
